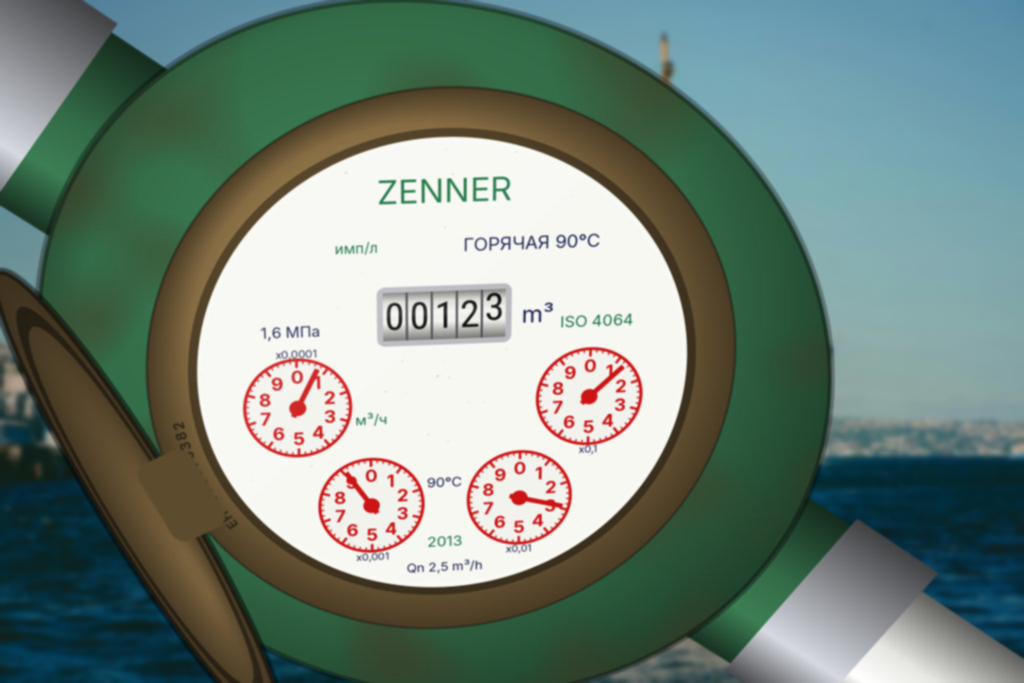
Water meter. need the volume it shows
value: 123.1290 m³
